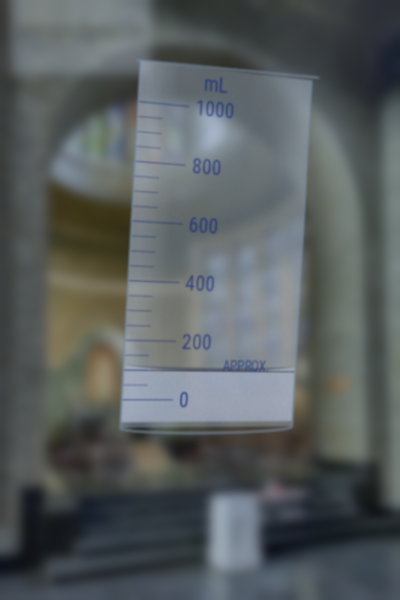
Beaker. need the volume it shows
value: 100 mL
